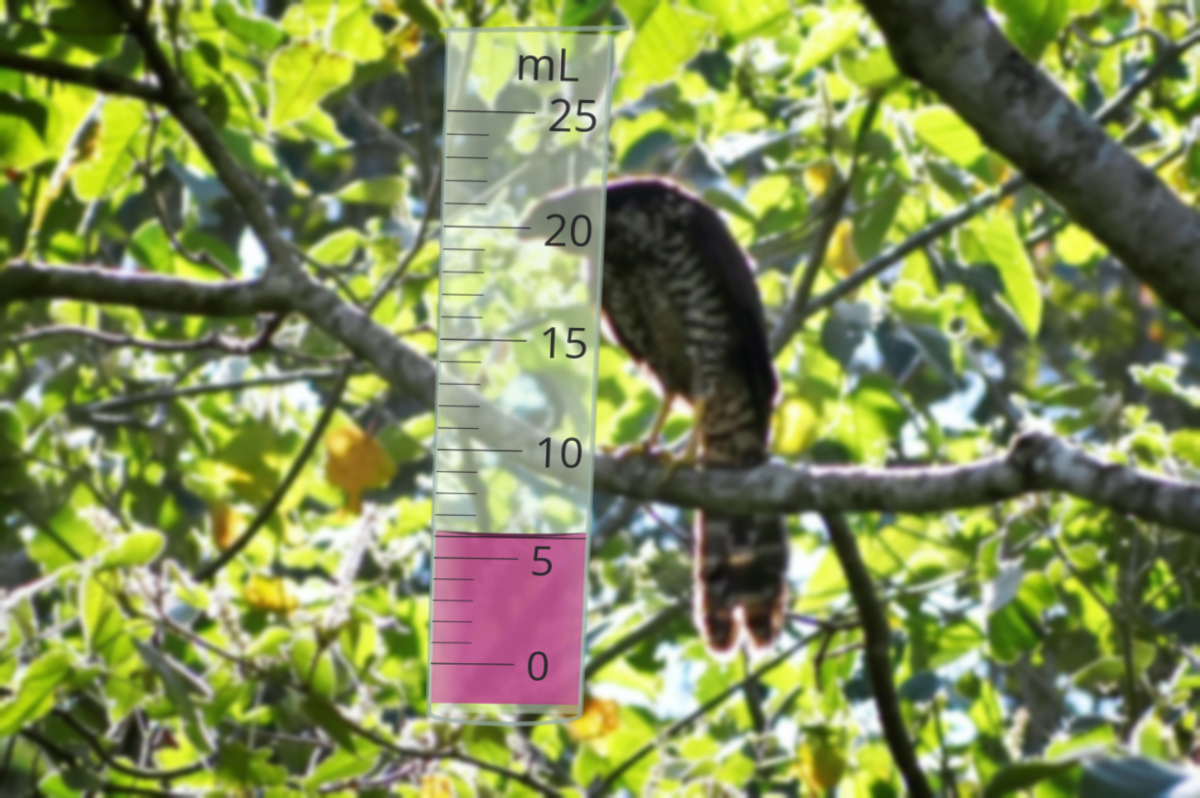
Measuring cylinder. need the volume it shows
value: 6 mL
